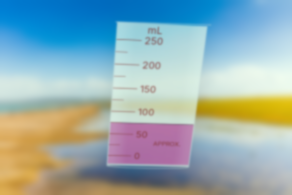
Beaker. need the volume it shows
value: 75 mL
